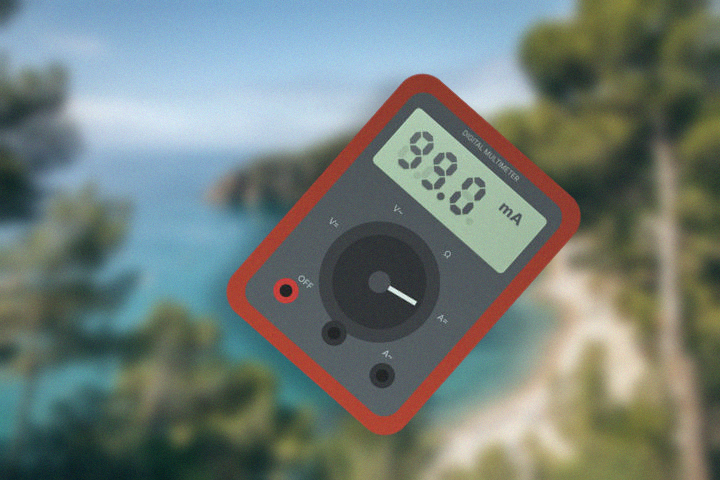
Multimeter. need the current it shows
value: 99.0 mA
